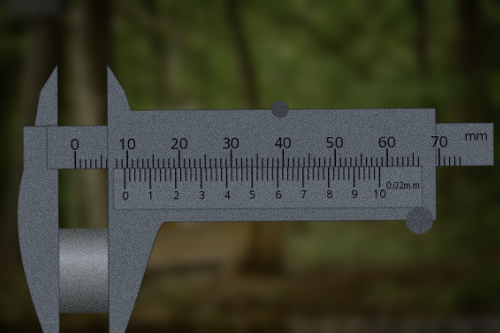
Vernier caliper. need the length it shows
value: 9.5 mm
